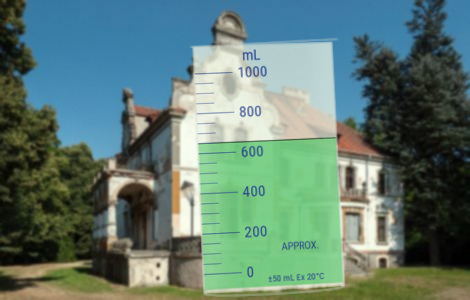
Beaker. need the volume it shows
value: 650 mL
